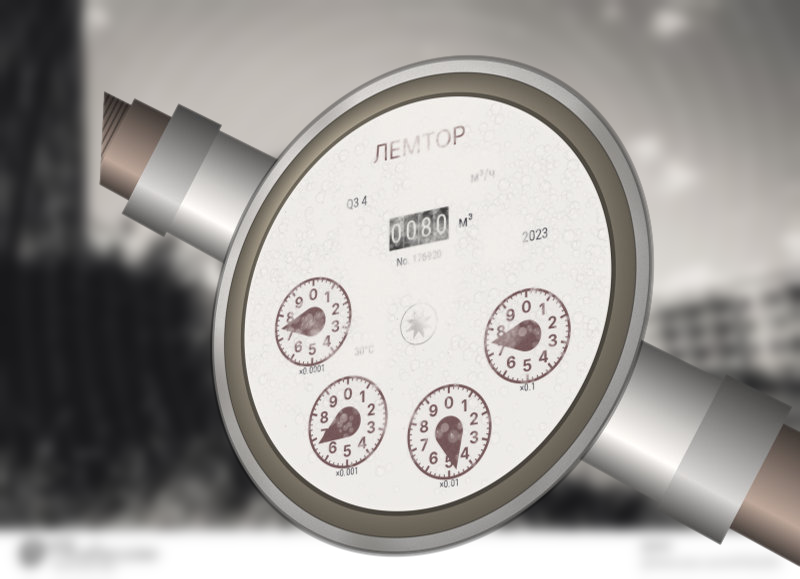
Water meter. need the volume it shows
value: 80.7467 m³
